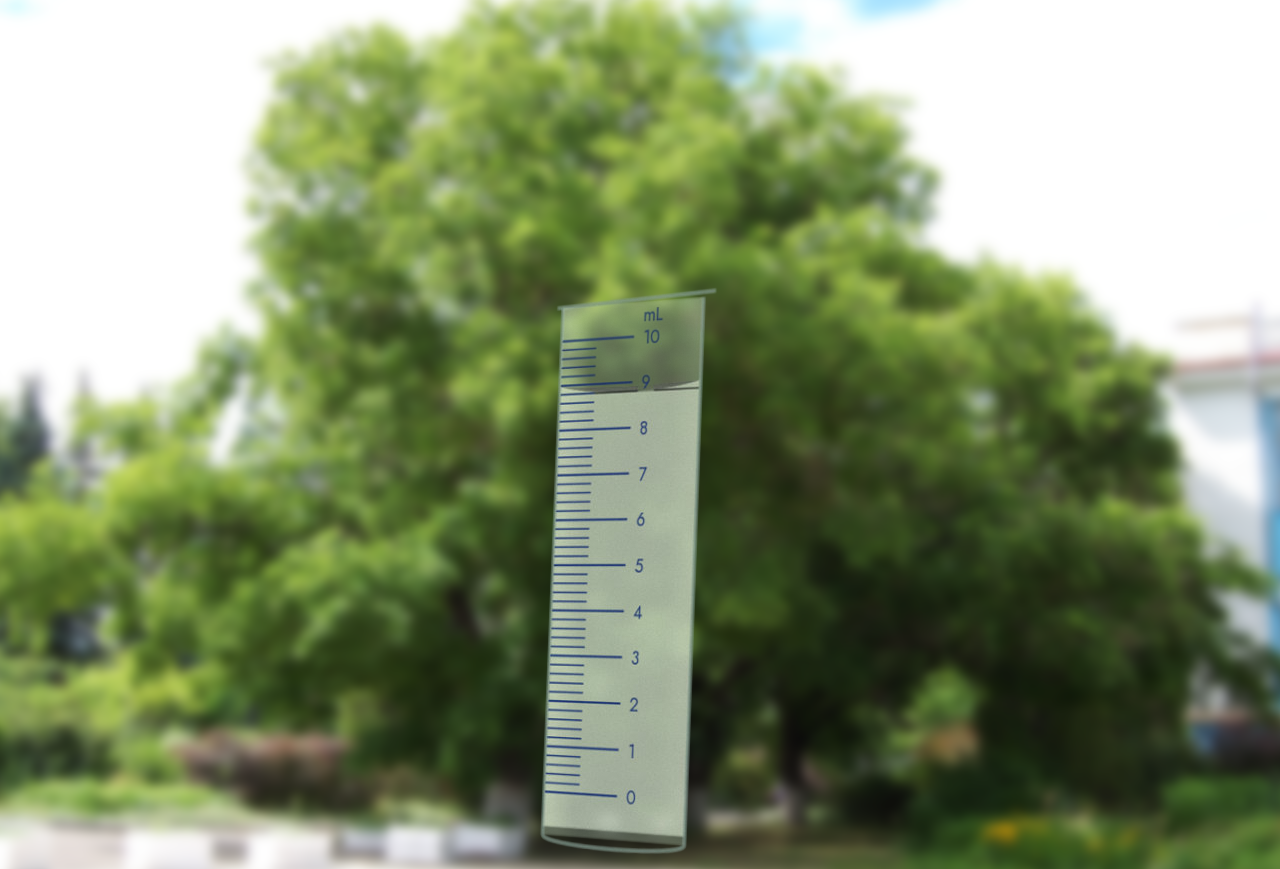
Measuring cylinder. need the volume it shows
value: 8.8 mL
